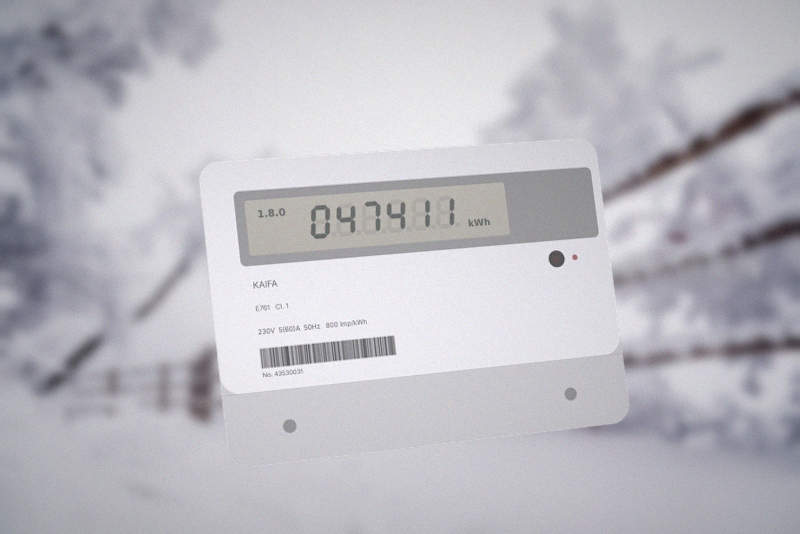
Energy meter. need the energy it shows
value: 47411 kWh
